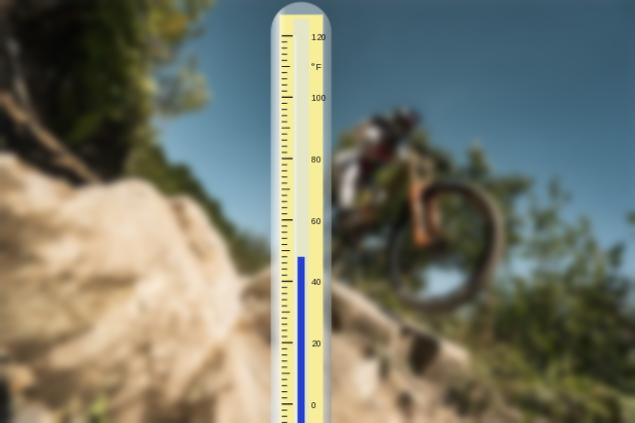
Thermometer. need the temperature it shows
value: 48 °F
